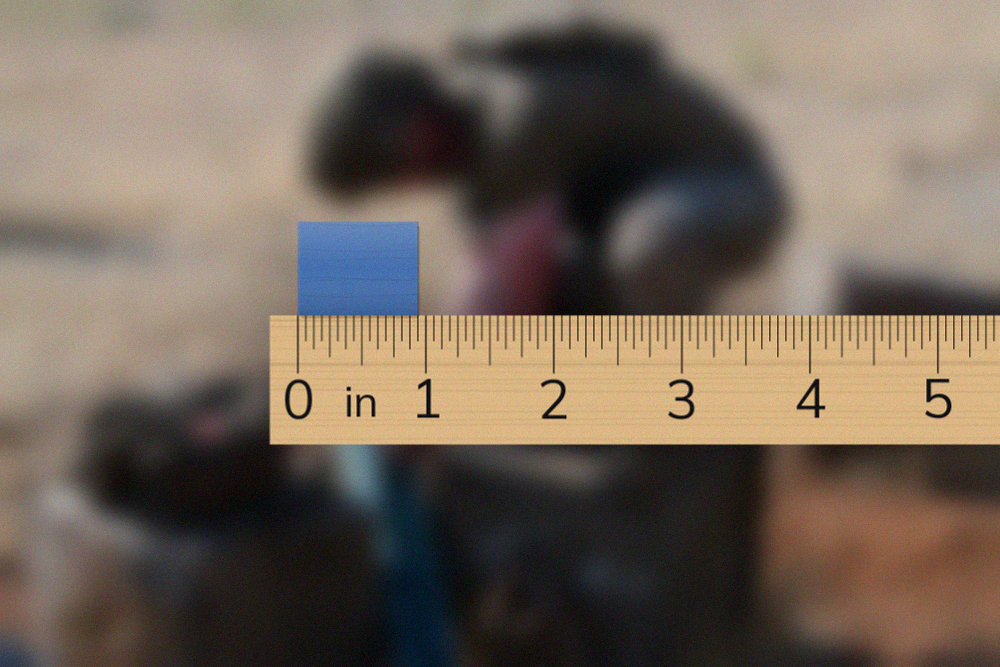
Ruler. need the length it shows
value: 0.9375 in
